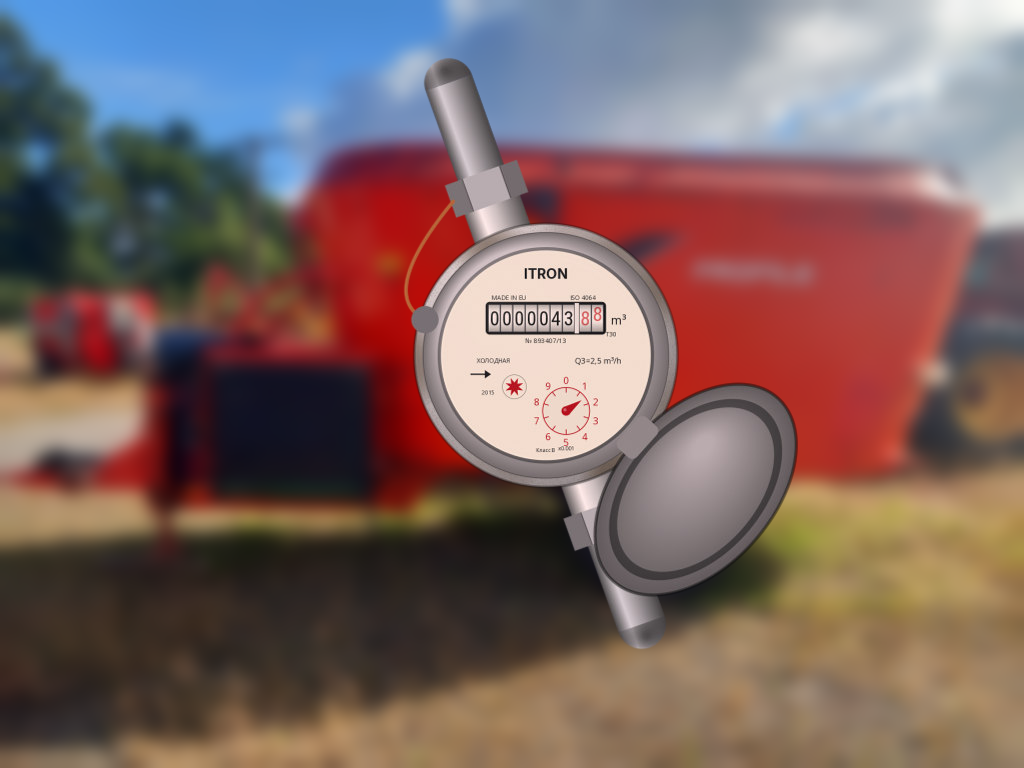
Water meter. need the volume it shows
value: 43.881 m³
